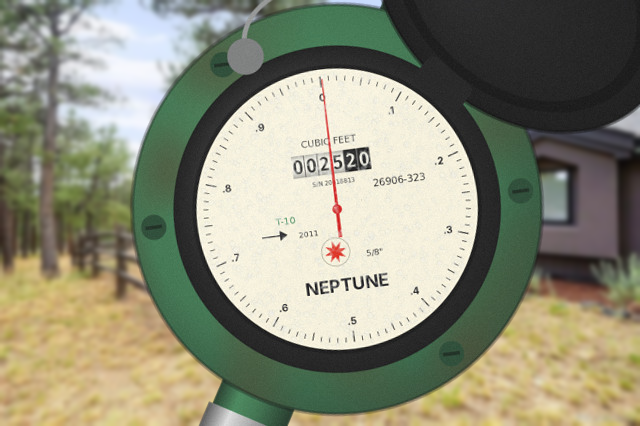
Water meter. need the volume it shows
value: 2520.00 ft³
